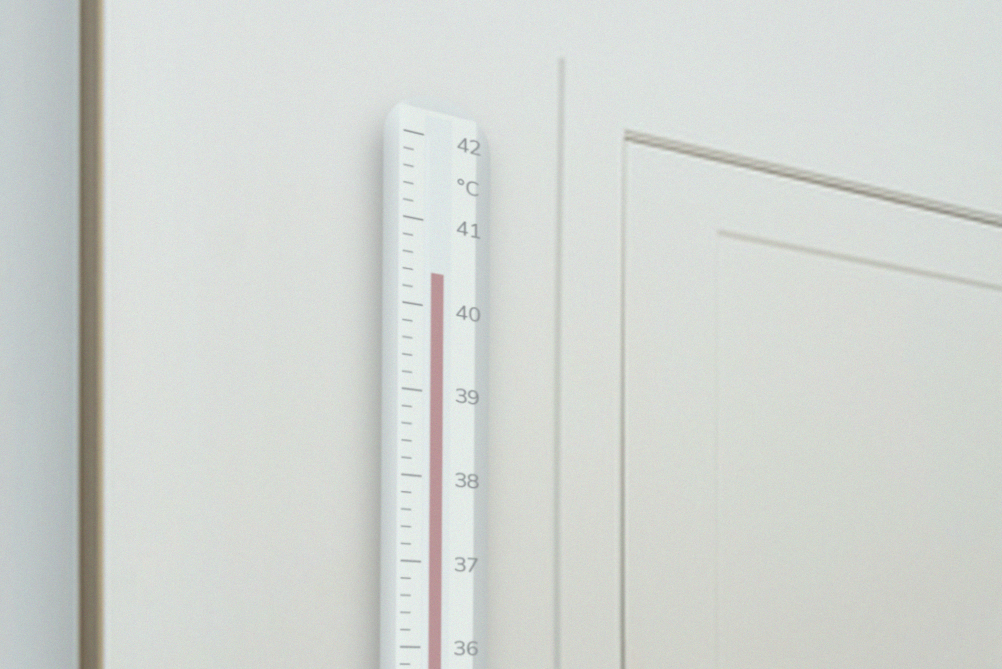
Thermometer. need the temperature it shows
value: 40.4 °C
